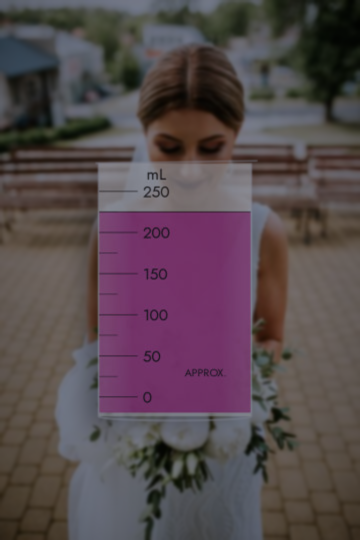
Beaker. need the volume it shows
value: 225 mL
